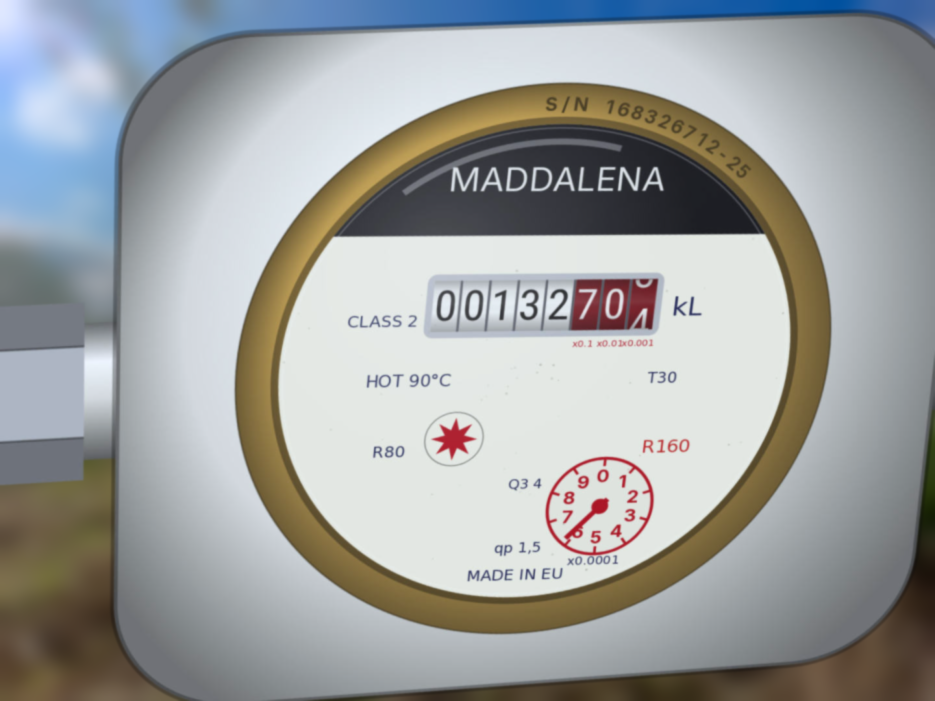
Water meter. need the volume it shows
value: 132.7036 kL
